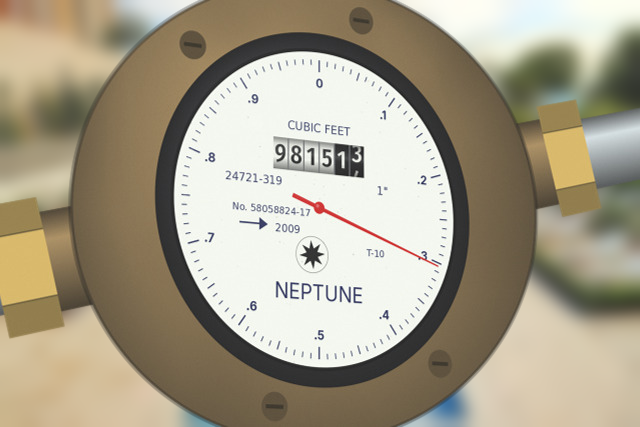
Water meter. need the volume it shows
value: 981513.30 ft³
